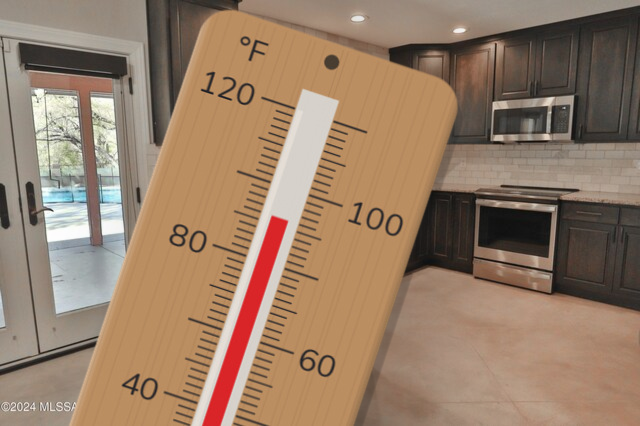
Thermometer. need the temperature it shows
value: 92 °F
